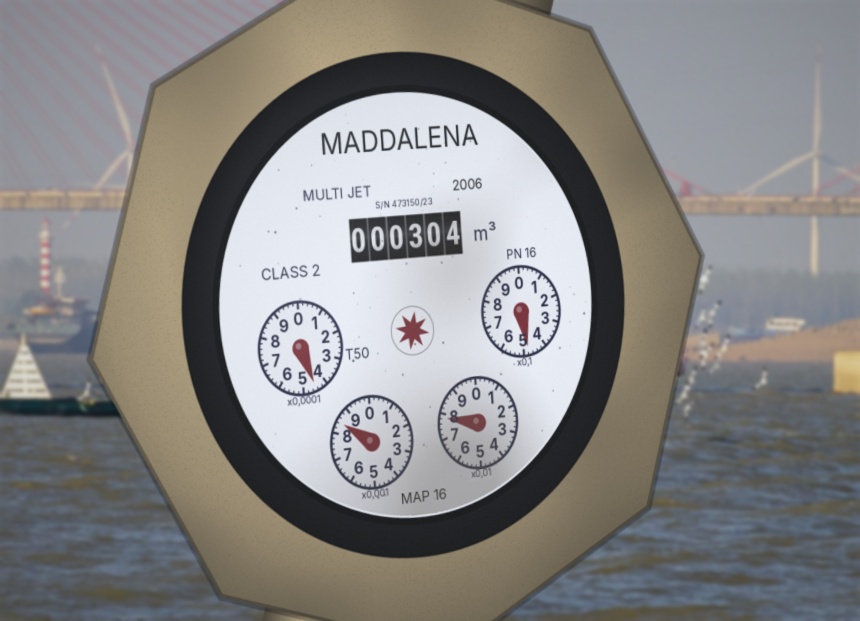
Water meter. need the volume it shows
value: 304.4784 m³
